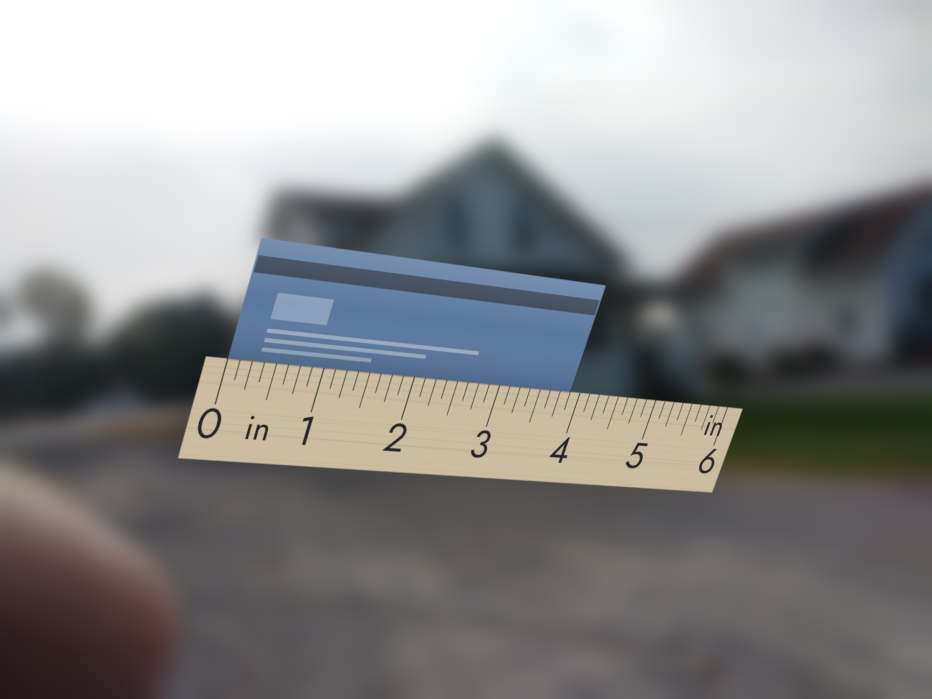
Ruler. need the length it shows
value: 3.875 in
